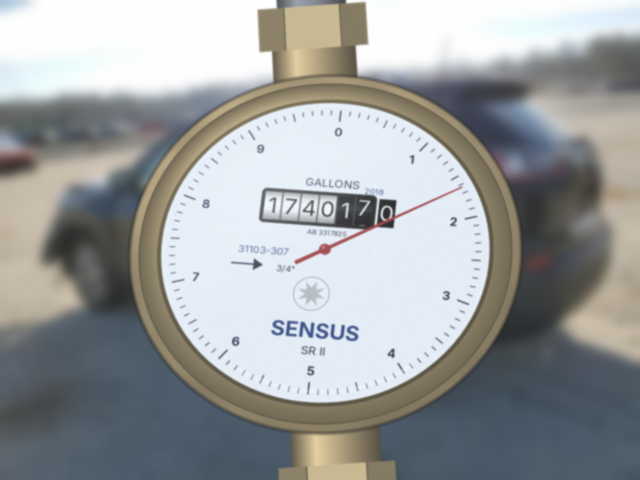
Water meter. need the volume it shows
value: 1740171.6 gal
